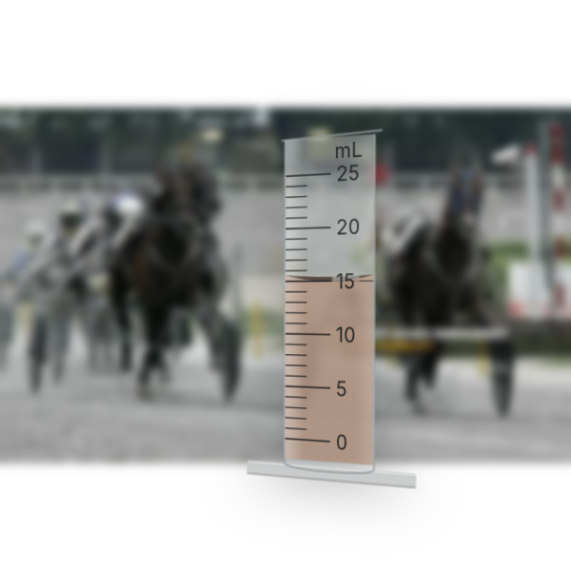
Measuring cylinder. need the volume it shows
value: 15 mL
